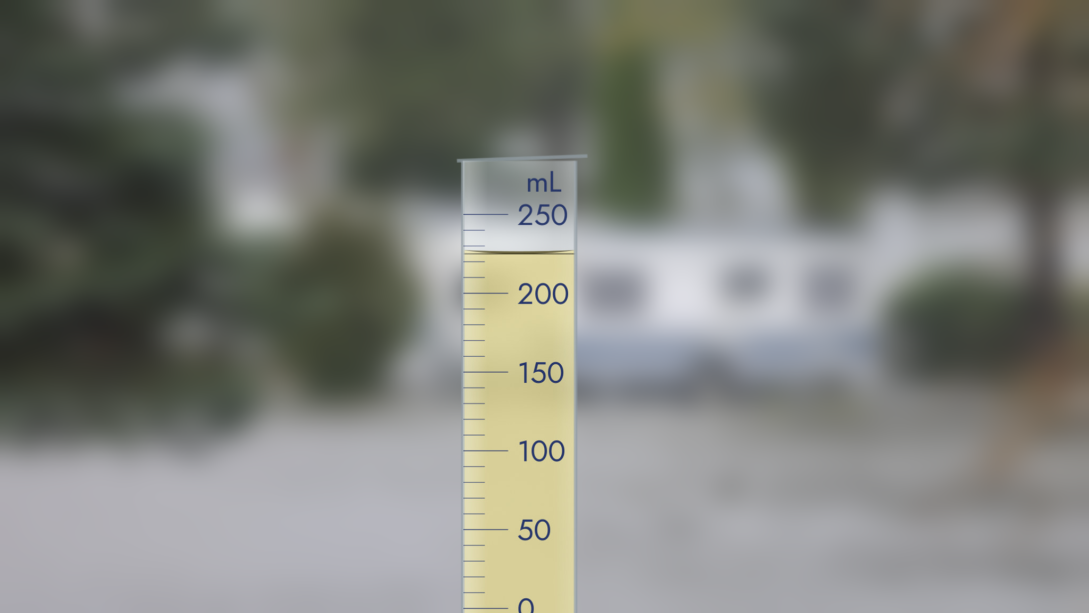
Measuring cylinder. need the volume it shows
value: 225 mL
